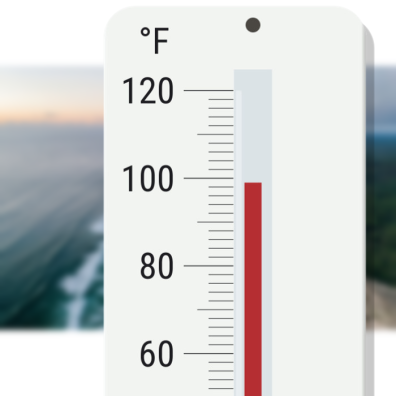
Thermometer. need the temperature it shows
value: 99 °F
